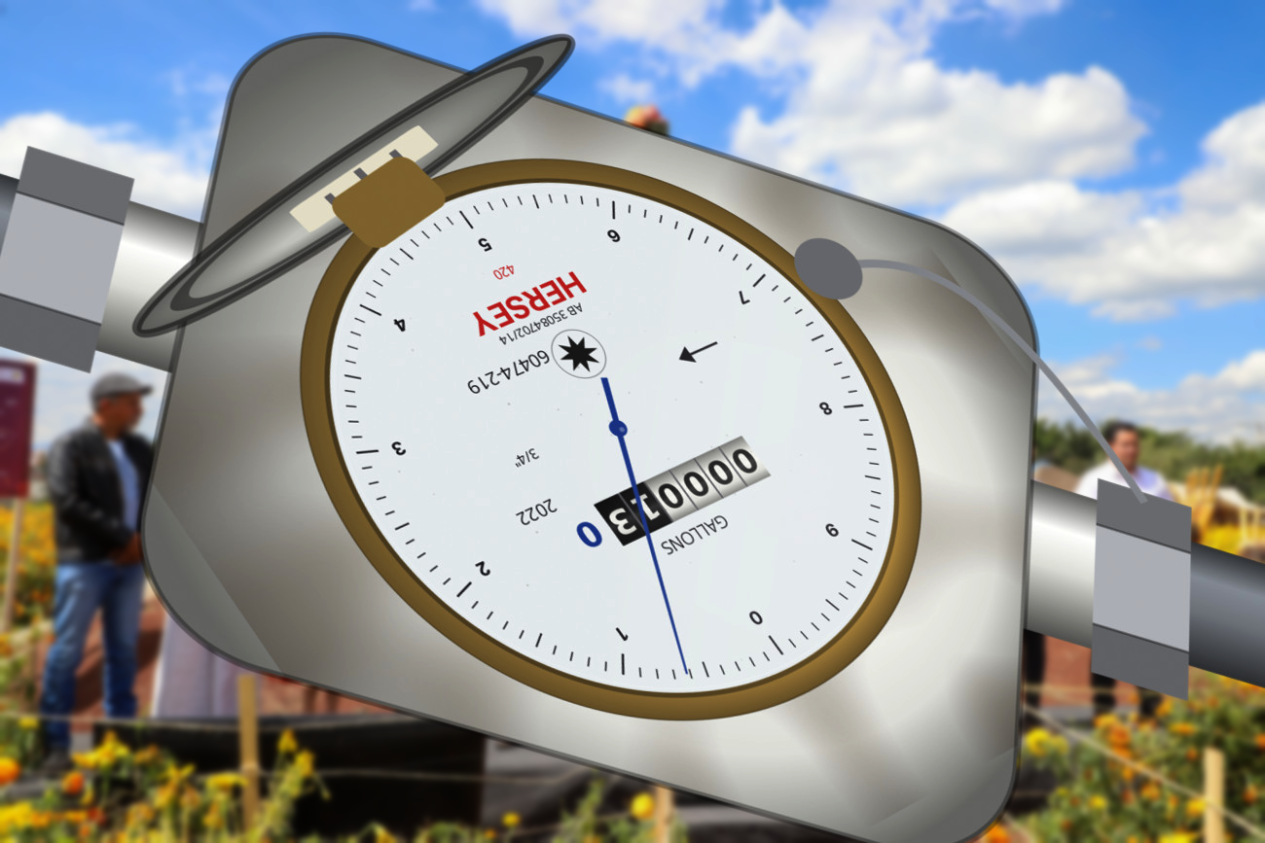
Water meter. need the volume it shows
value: 130.6 gal
